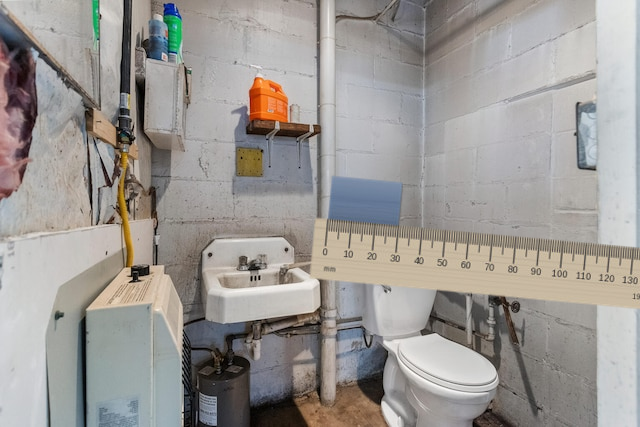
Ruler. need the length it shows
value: 30 mm
